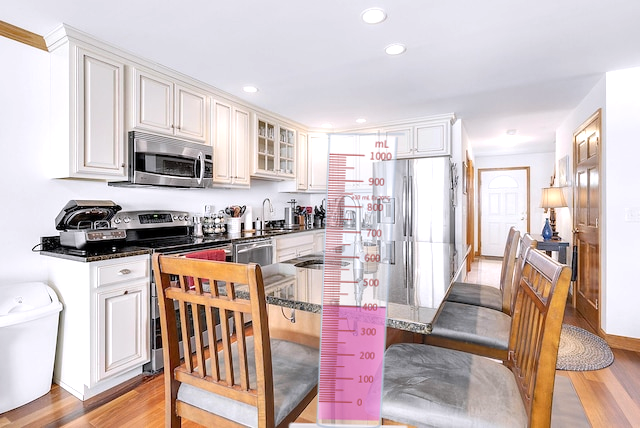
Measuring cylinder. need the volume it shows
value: 400 mL
